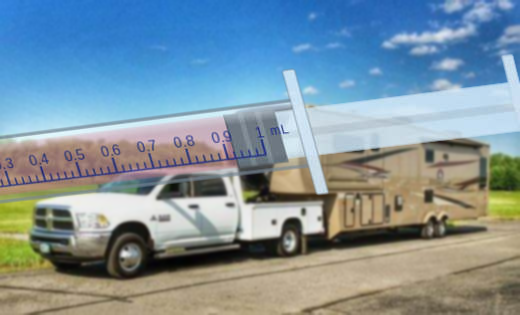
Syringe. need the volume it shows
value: 0.92 mL
